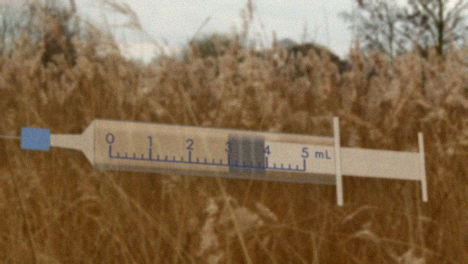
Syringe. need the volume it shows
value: 3 mL
